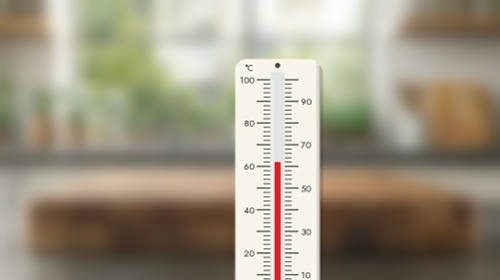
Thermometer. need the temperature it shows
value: 62 °C
